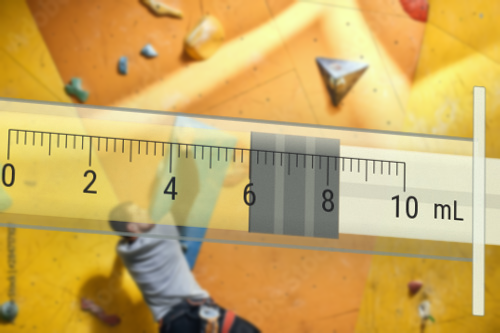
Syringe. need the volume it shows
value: 6 mL
